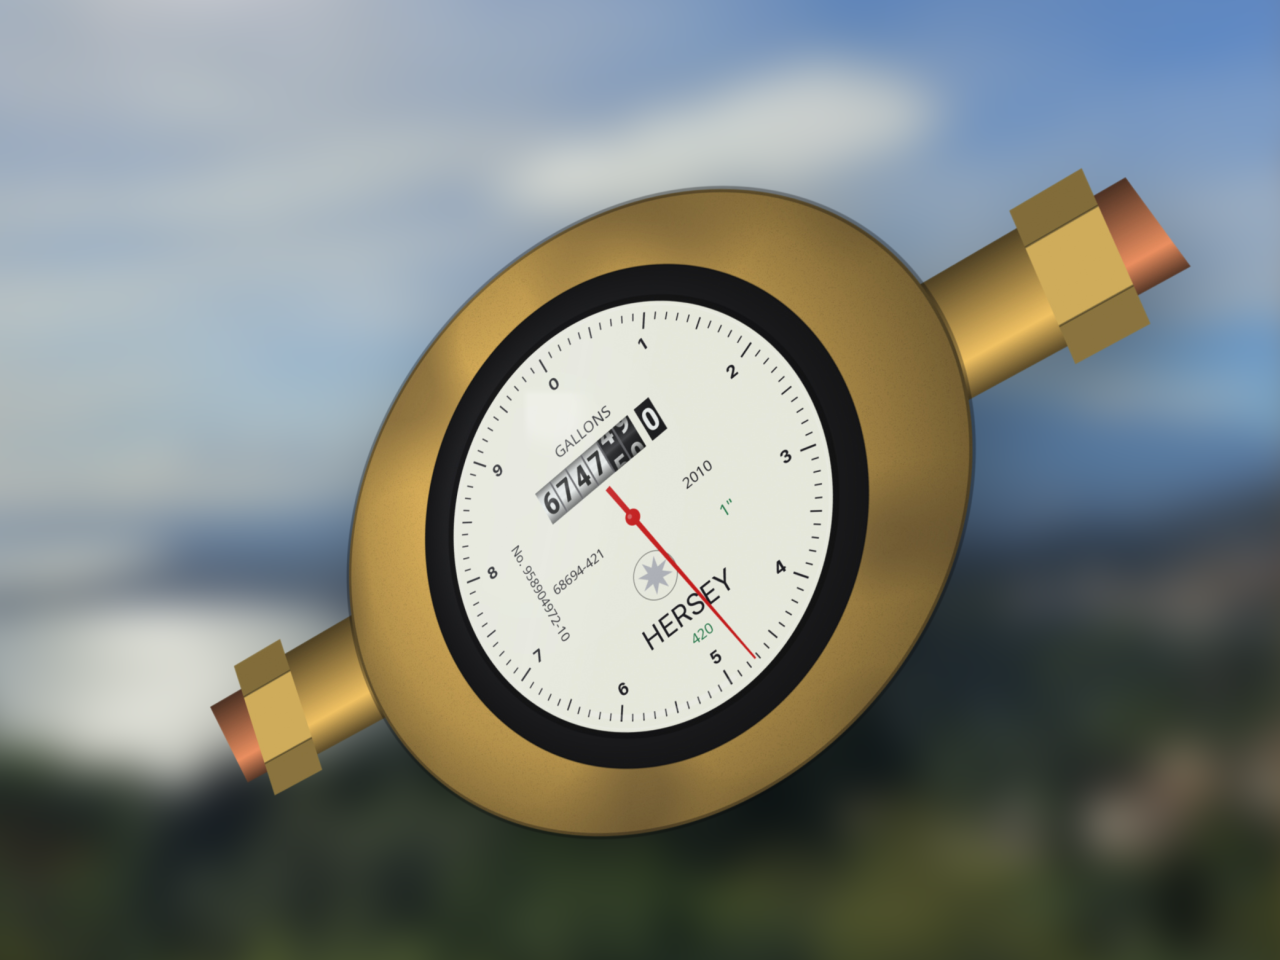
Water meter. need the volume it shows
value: 6747494.7 gal
